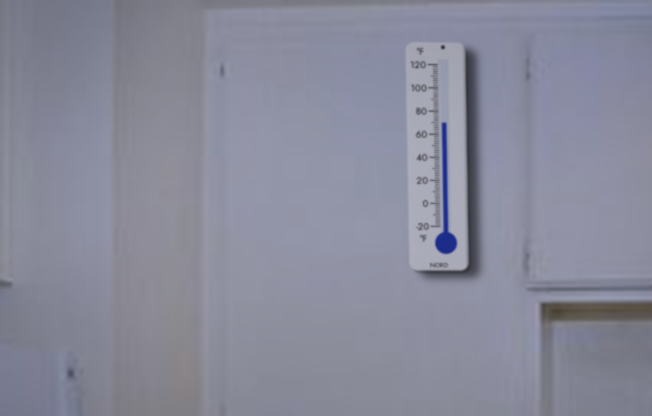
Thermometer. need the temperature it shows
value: 70 °F
